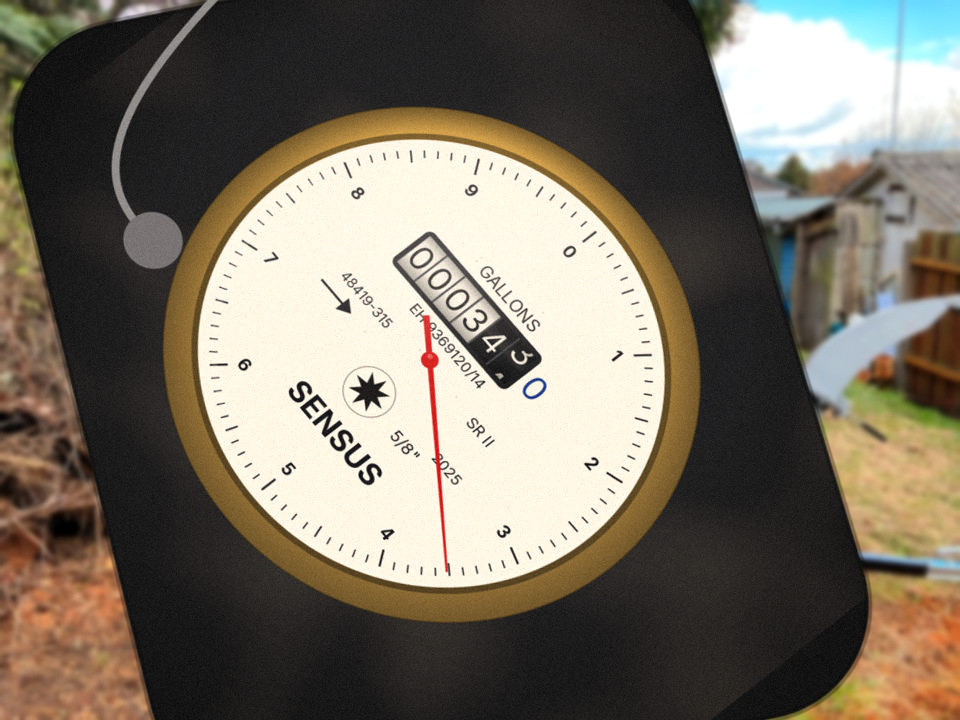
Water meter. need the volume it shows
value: 3433.5 gal
